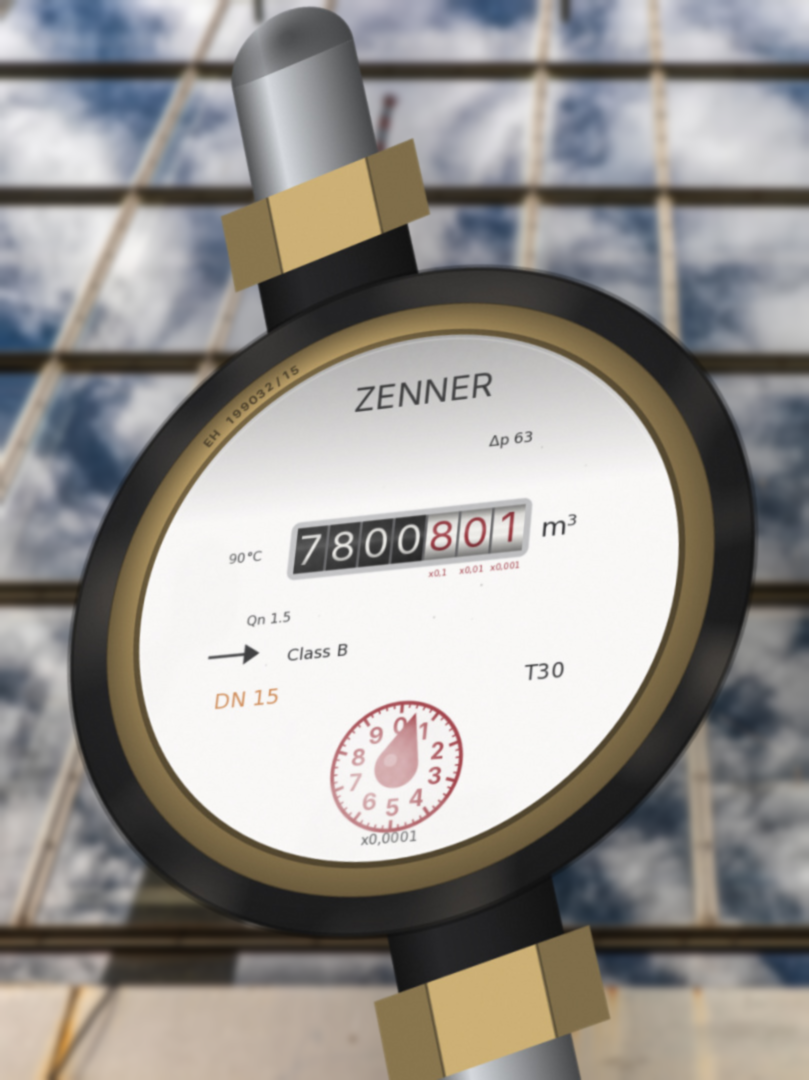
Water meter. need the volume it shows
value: 7800.8010 m³
